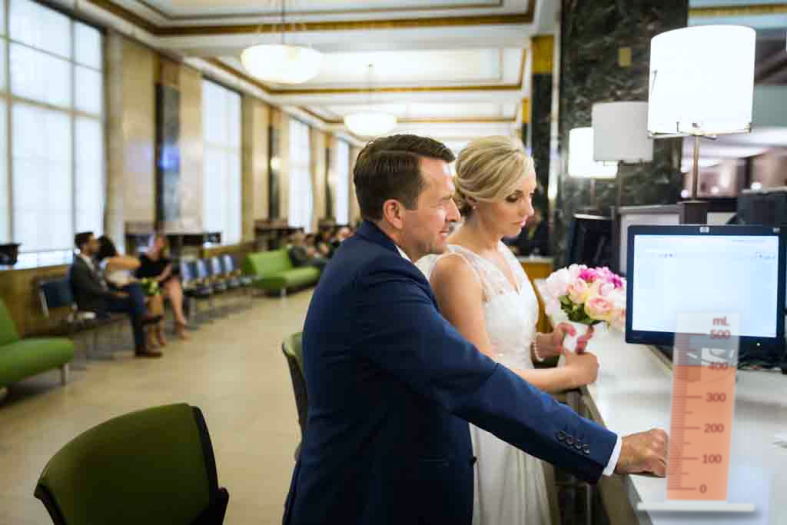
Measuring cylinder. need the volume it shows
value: 400 mL
